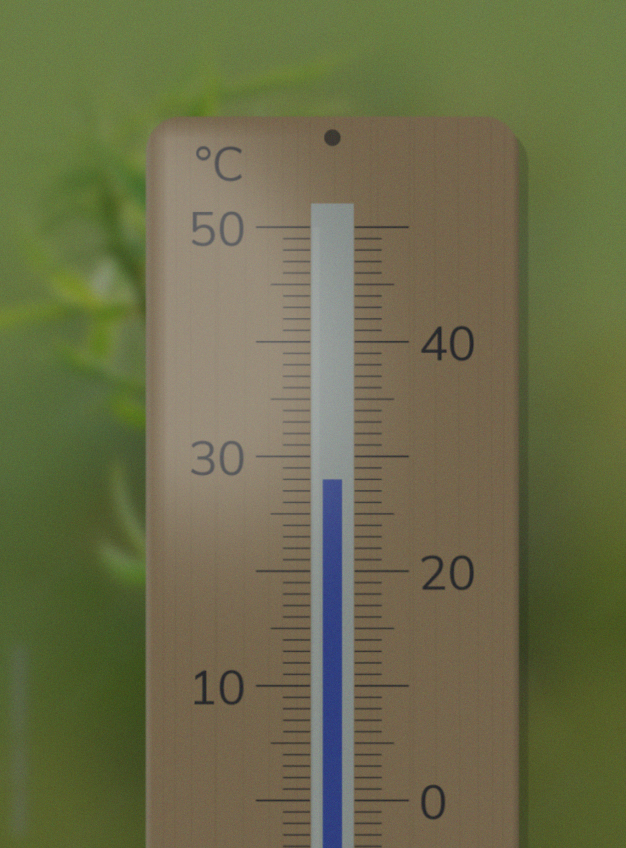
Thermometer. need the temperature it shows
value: 28 °C
